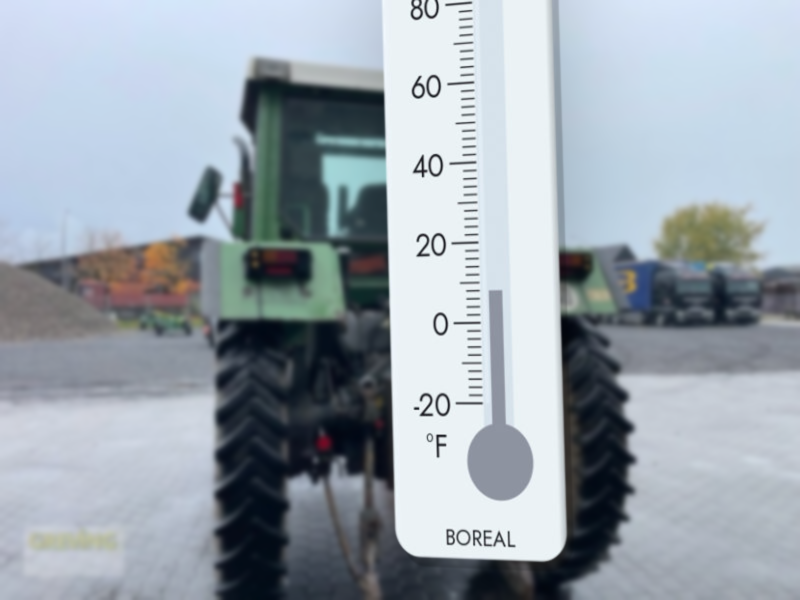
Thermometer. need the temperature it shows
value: 8 °F
